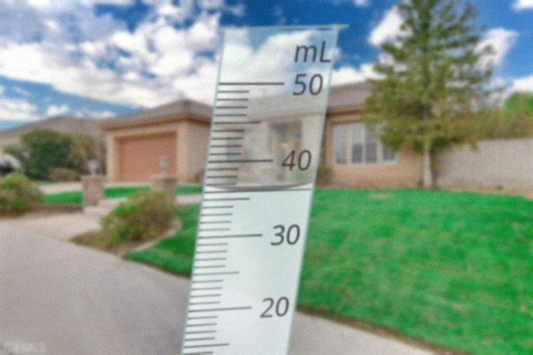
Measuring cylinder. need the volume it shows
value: 36 mL
